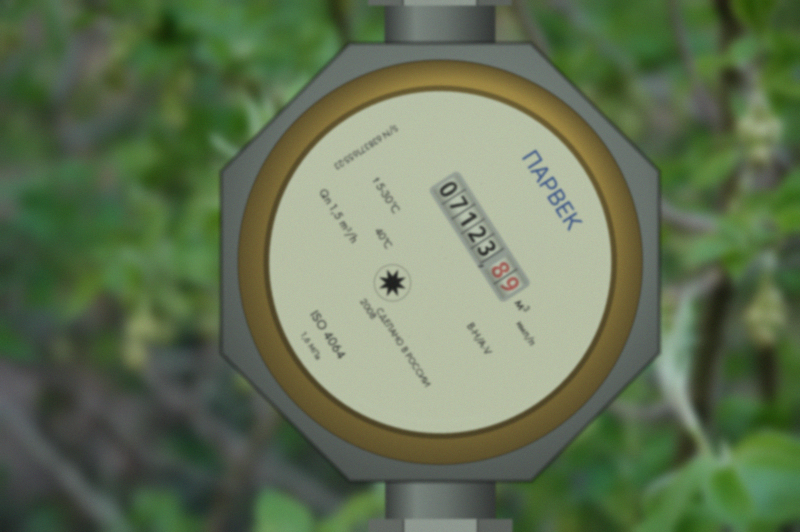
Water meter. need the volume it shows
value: 7123.89 m³
